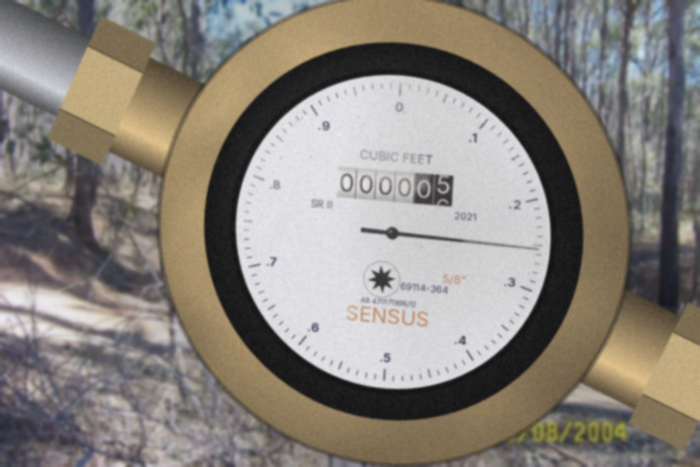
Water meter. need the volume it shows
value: 5.25 ft³
